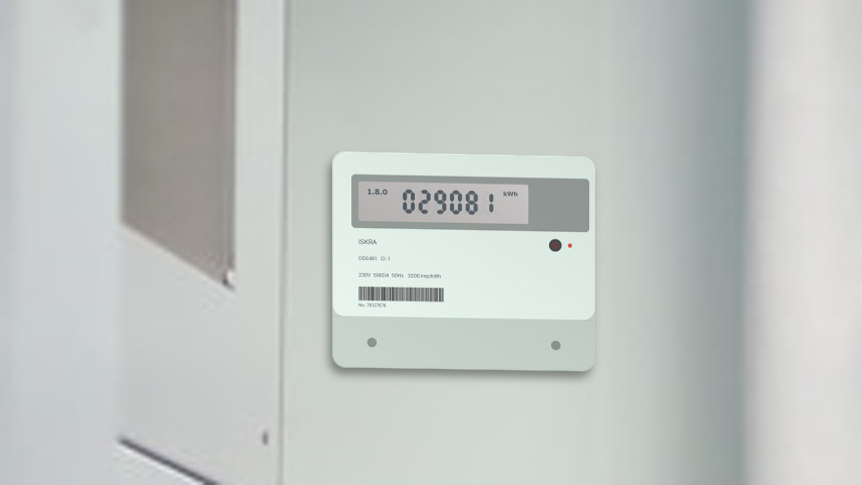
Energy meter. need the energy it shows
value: 29081 kWh
